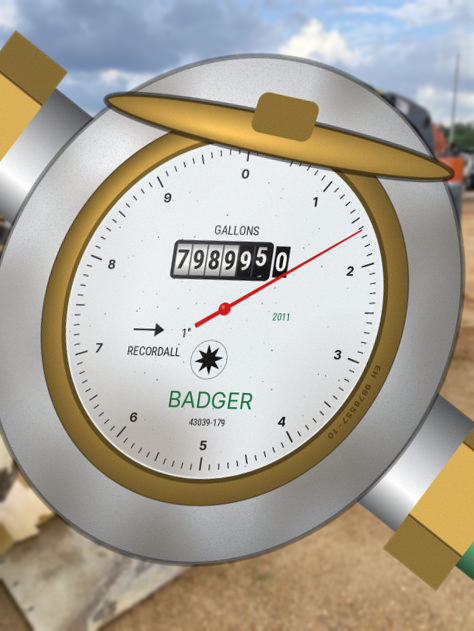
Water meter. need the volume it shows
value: 7989951.6 gal
